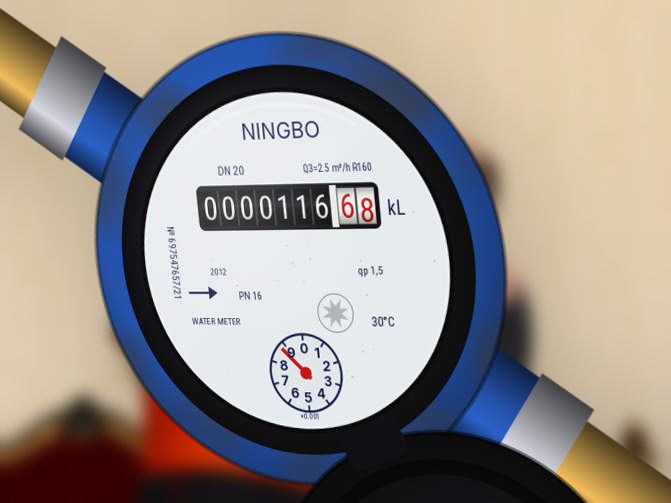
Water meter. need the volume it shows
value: 116.678 kL
